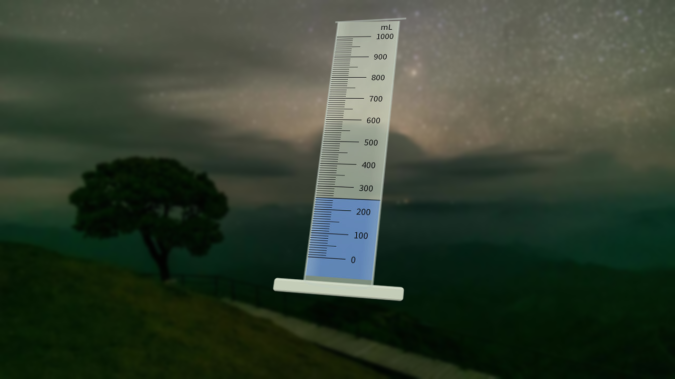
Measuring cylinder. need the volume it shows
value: 250 mL
